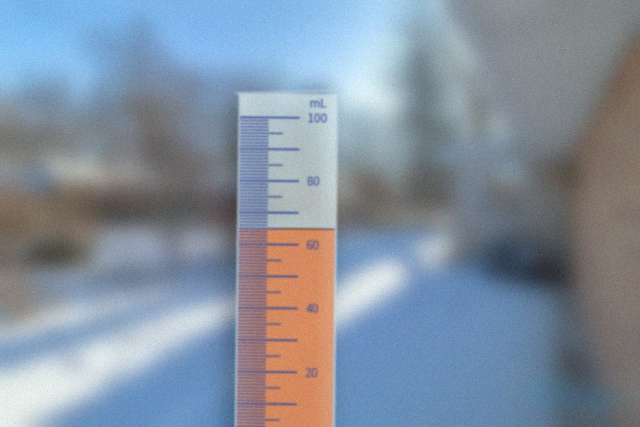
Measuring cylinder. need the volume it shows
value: 65 mL
